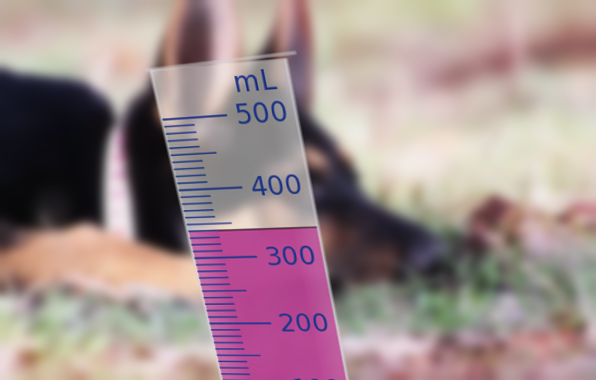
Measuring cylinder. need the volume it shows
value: 340 mL
